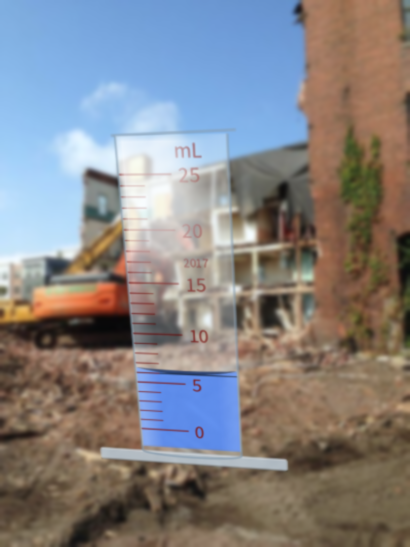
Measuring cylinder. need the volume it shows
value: 6 mL
